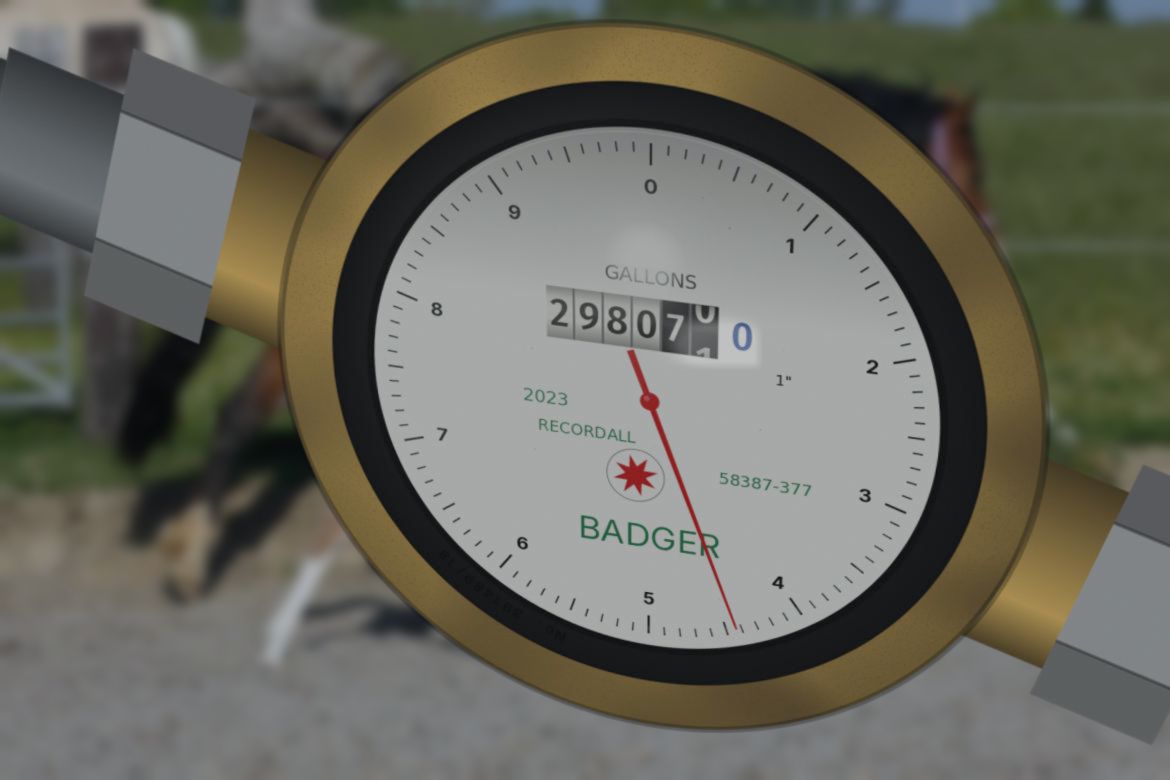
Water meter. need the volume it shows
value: 2980704.4 gal
